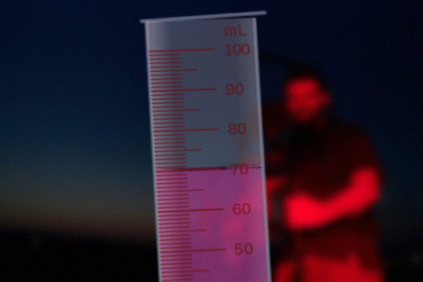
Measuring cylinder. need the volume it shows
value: 70 mL
